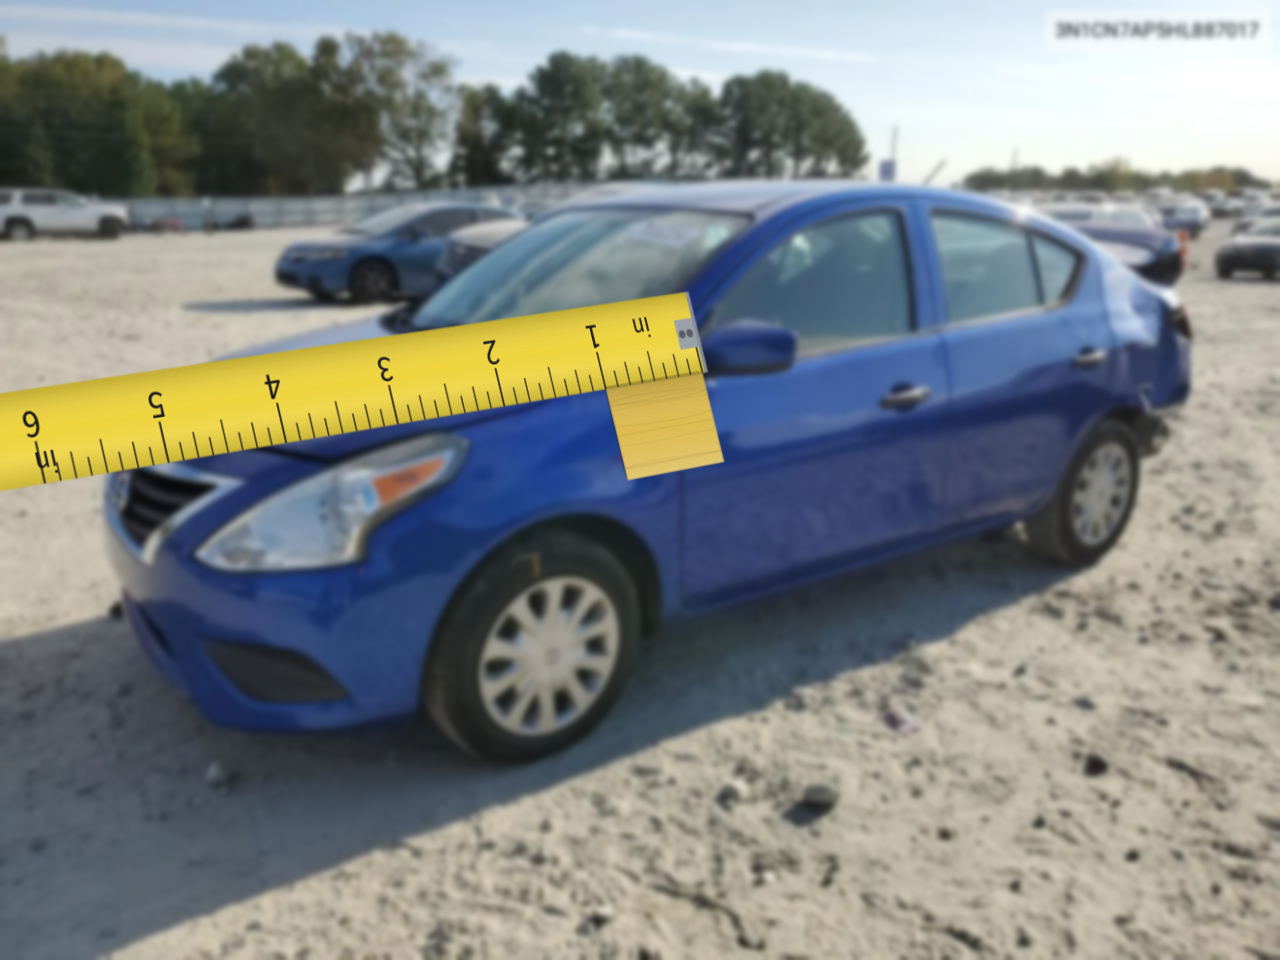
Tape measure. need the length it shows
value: 1 in
